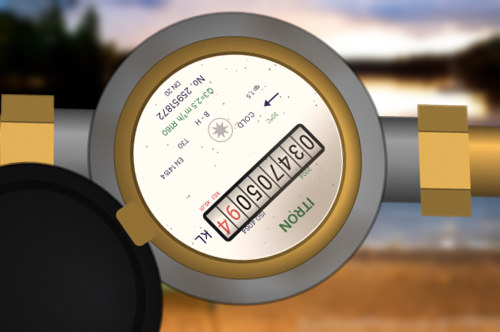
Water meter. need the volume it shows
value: 347050.94 kL
